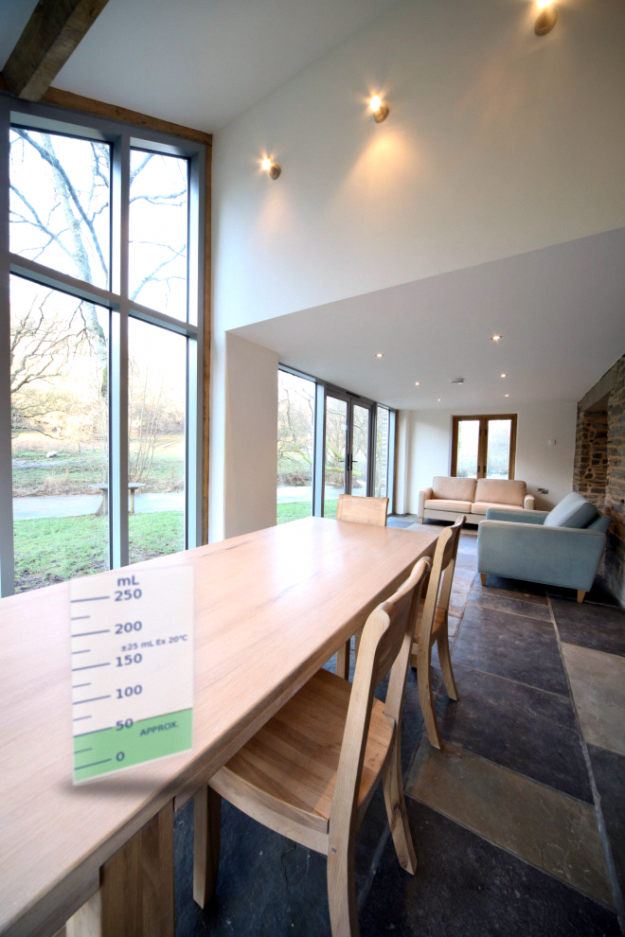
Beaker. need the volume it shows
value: 50 mL
